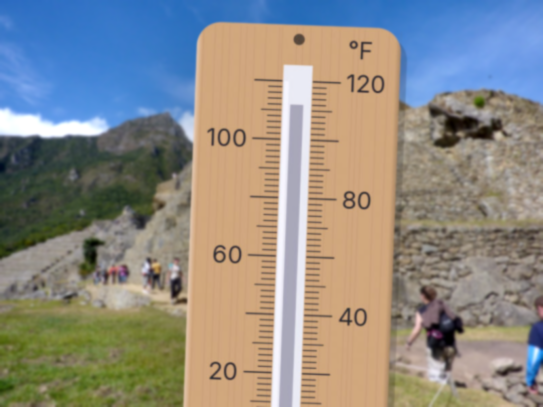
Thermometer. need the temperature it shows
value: 112 °F
